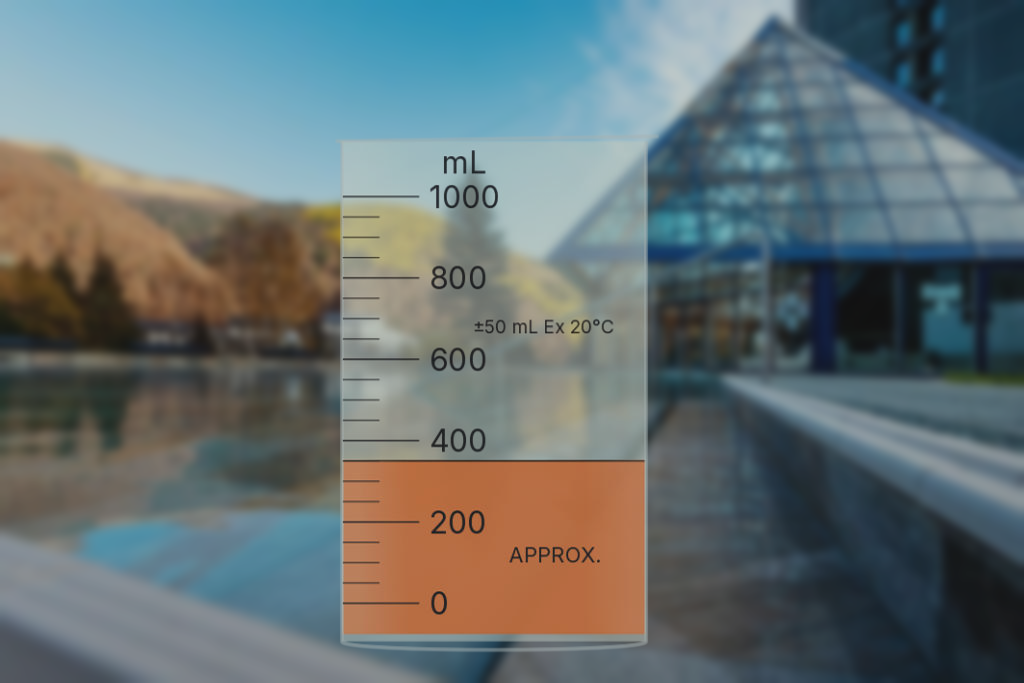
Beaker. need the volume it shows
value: 350 mL
